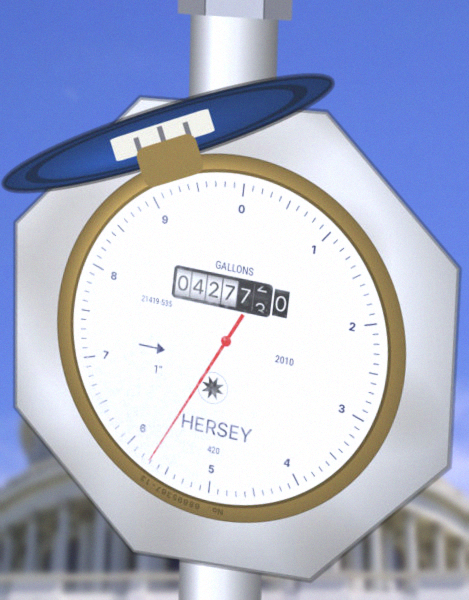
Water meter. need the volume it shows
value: 427725.7 gal
